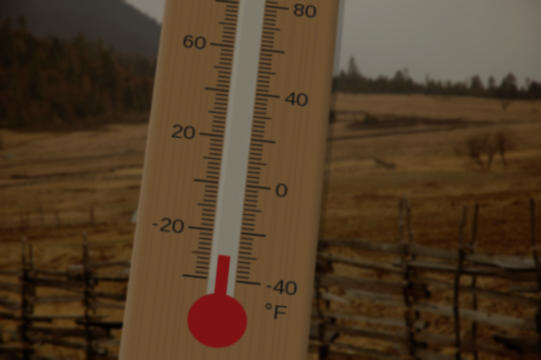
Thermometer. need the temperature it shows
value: -30 °F
